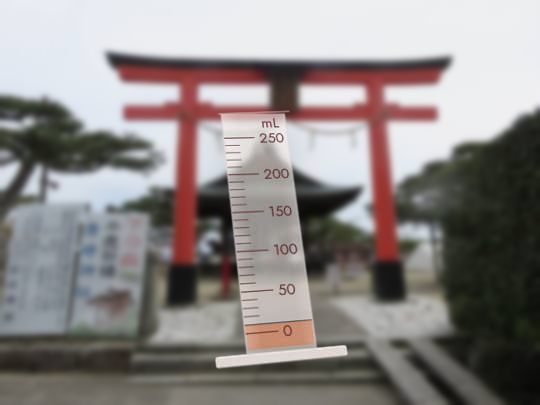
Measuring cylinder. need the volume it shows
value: 10 mL
